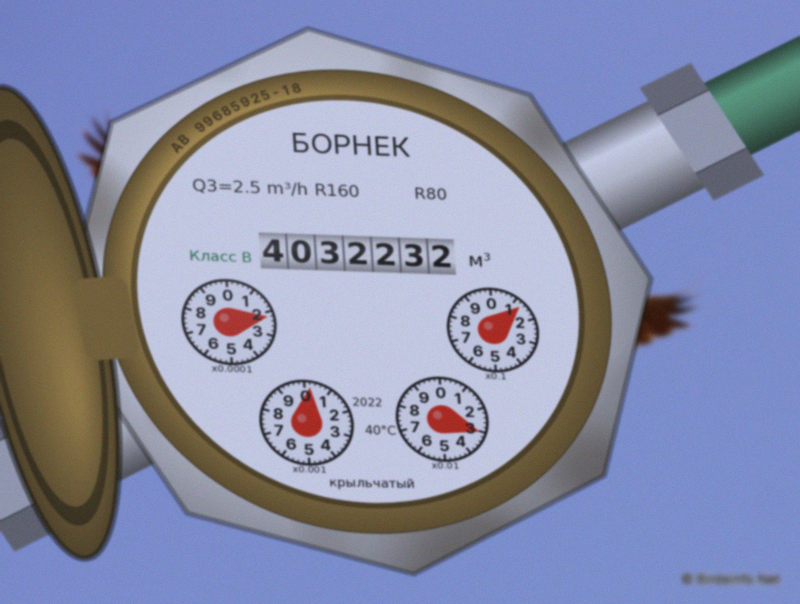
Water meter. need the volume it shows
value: 4032232.1302 m³
